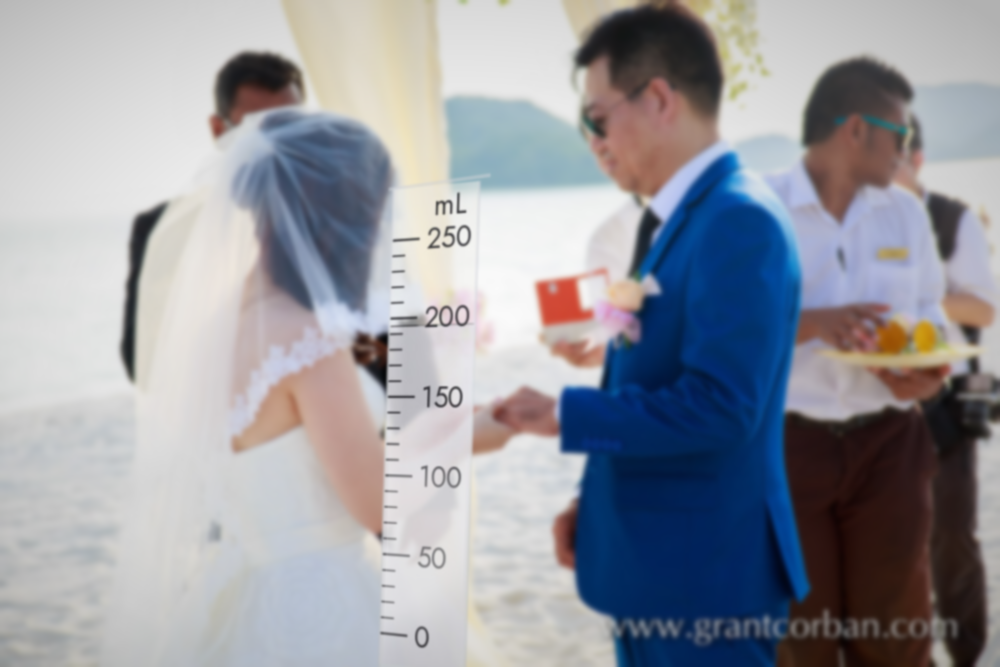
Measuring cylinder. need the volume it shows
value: 195 mL
